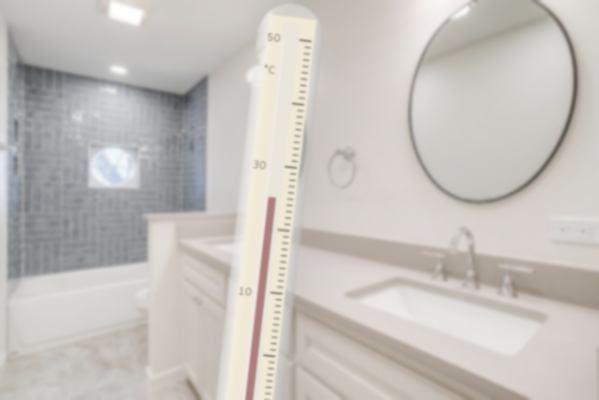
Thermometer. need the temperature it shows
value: 25 °C
